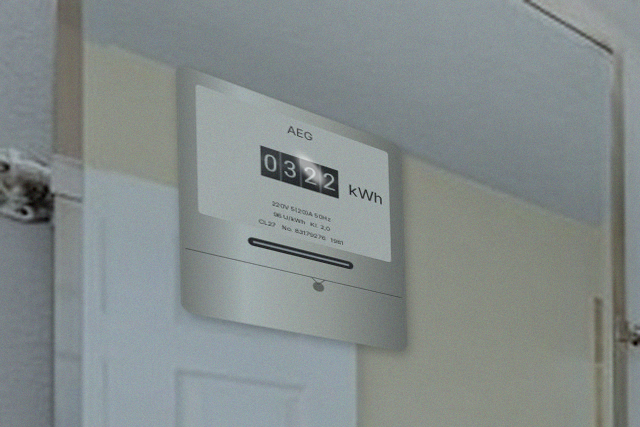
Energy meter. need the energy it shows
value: 322 kWh
